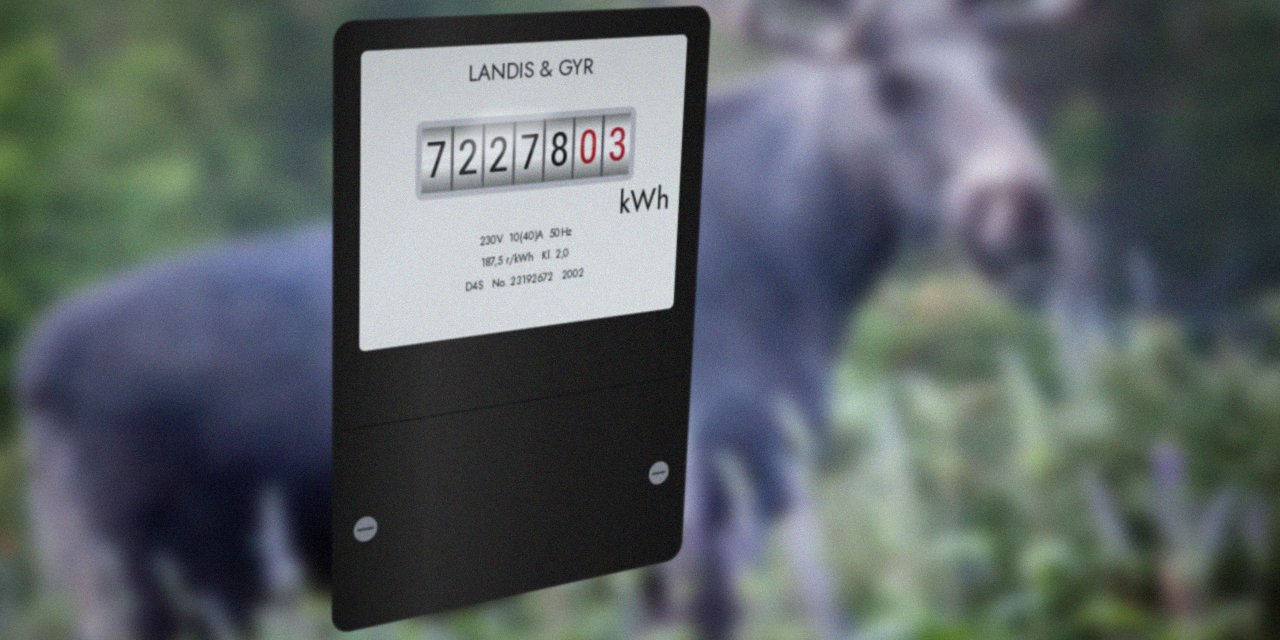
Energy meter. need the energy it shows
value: 72278.03 kWh
